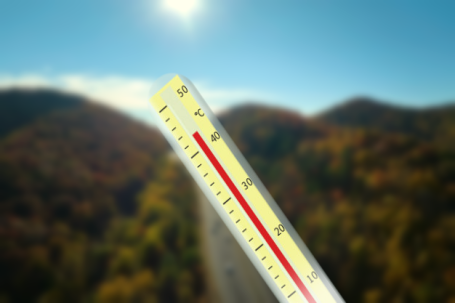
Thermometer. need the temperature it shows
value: 43 °C
